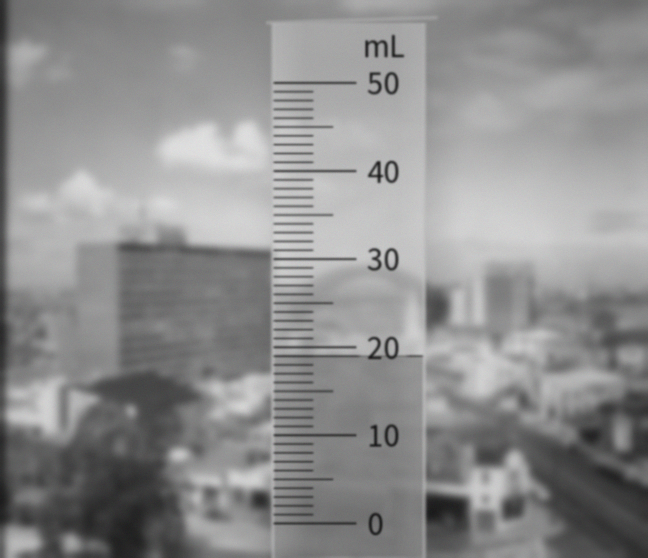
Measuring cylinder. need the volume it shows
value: 19 mL
